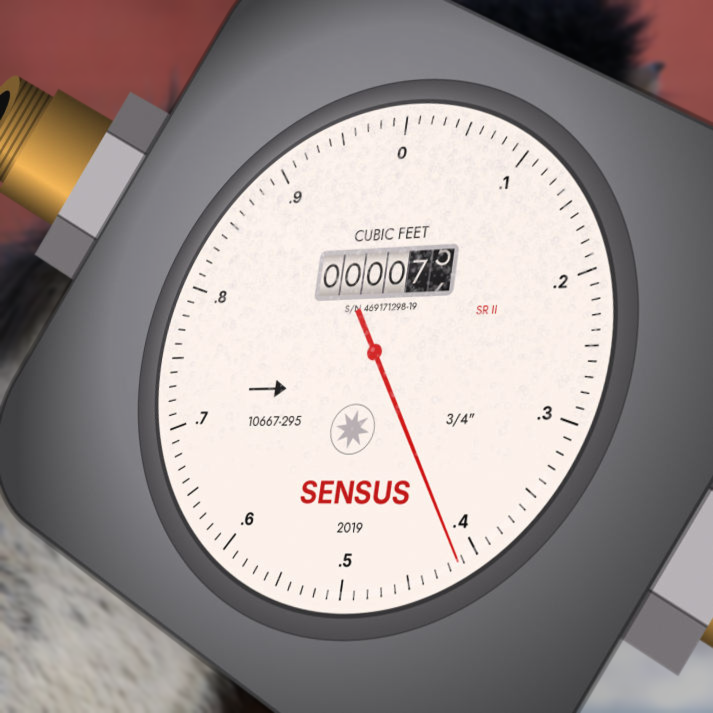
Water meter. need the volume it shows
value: 75.41 ft³
